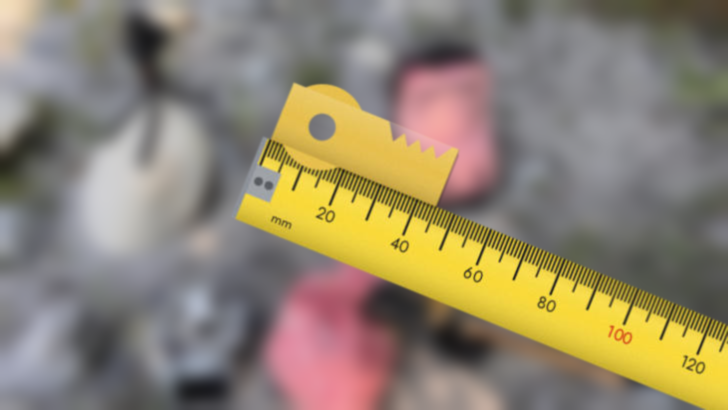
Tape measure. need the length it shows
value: 45 mm
